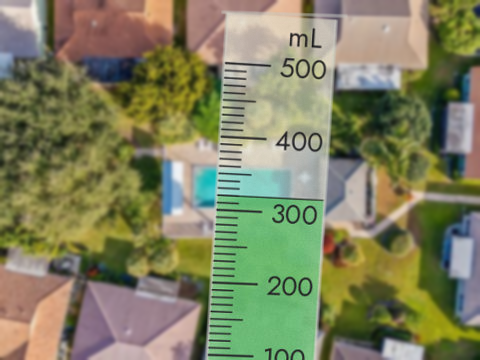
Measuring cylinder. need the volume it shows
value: 320 mL
